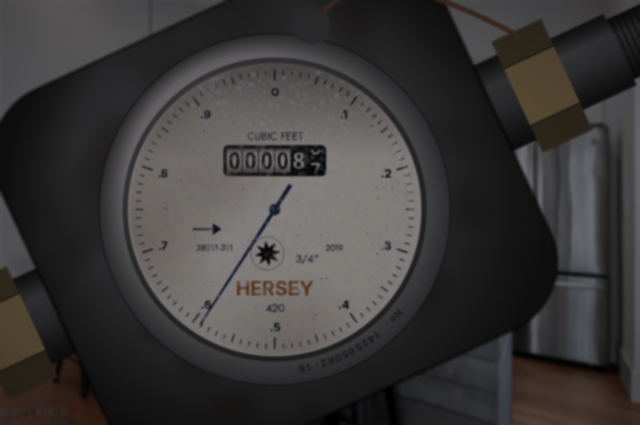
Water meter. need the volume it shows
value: 86.59 ft³
